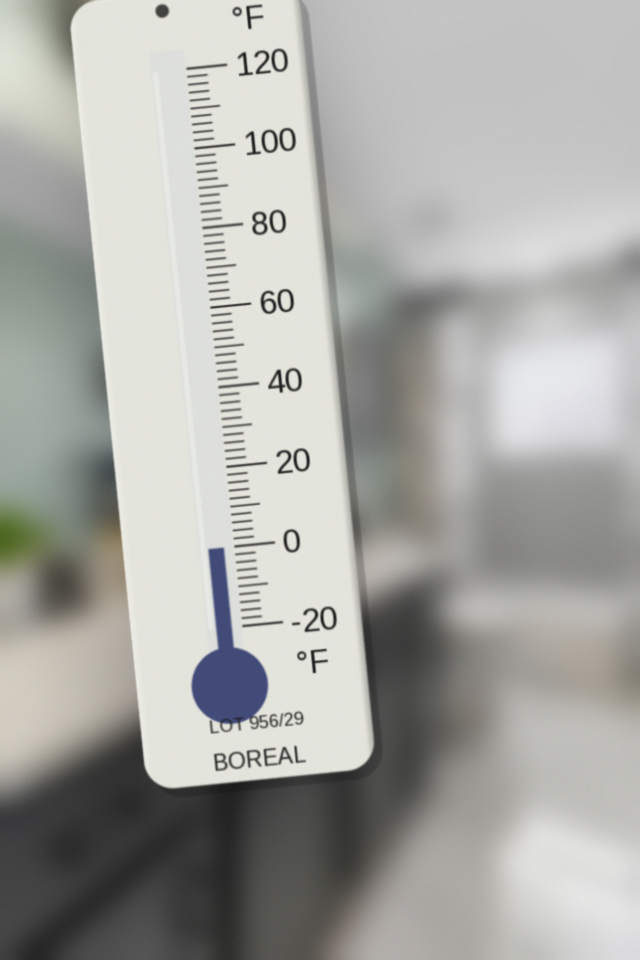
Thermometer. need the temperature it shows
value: 0 °F
